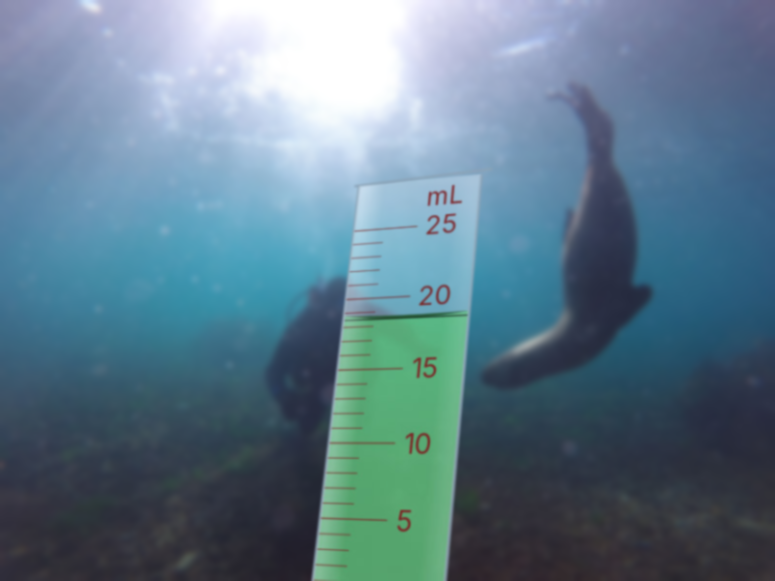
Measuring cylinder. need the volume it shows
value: 18.5 mL
